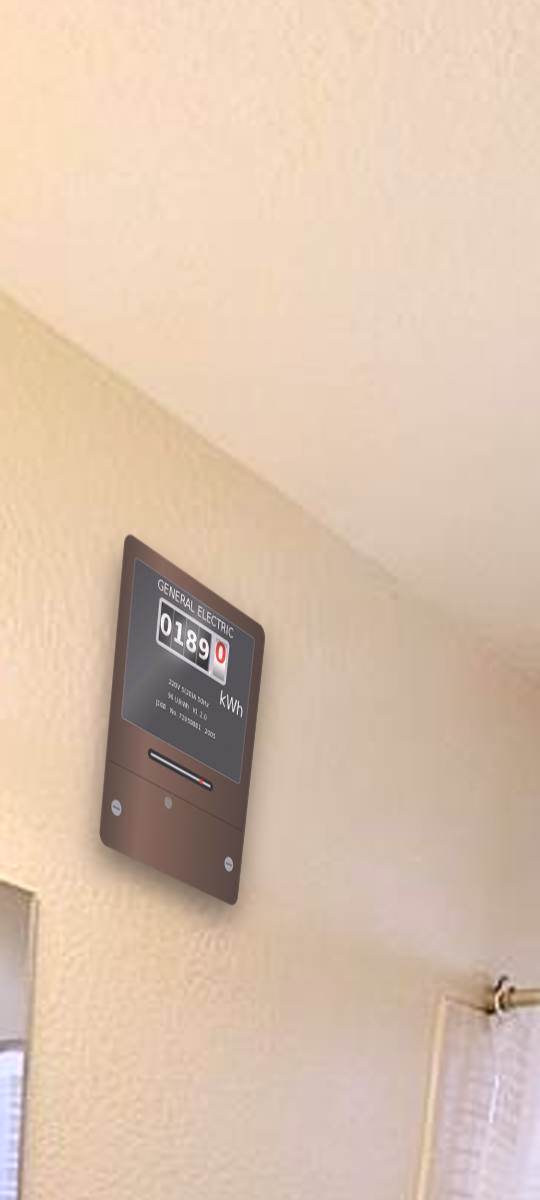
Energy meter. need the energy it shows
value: 189.0 kWh
